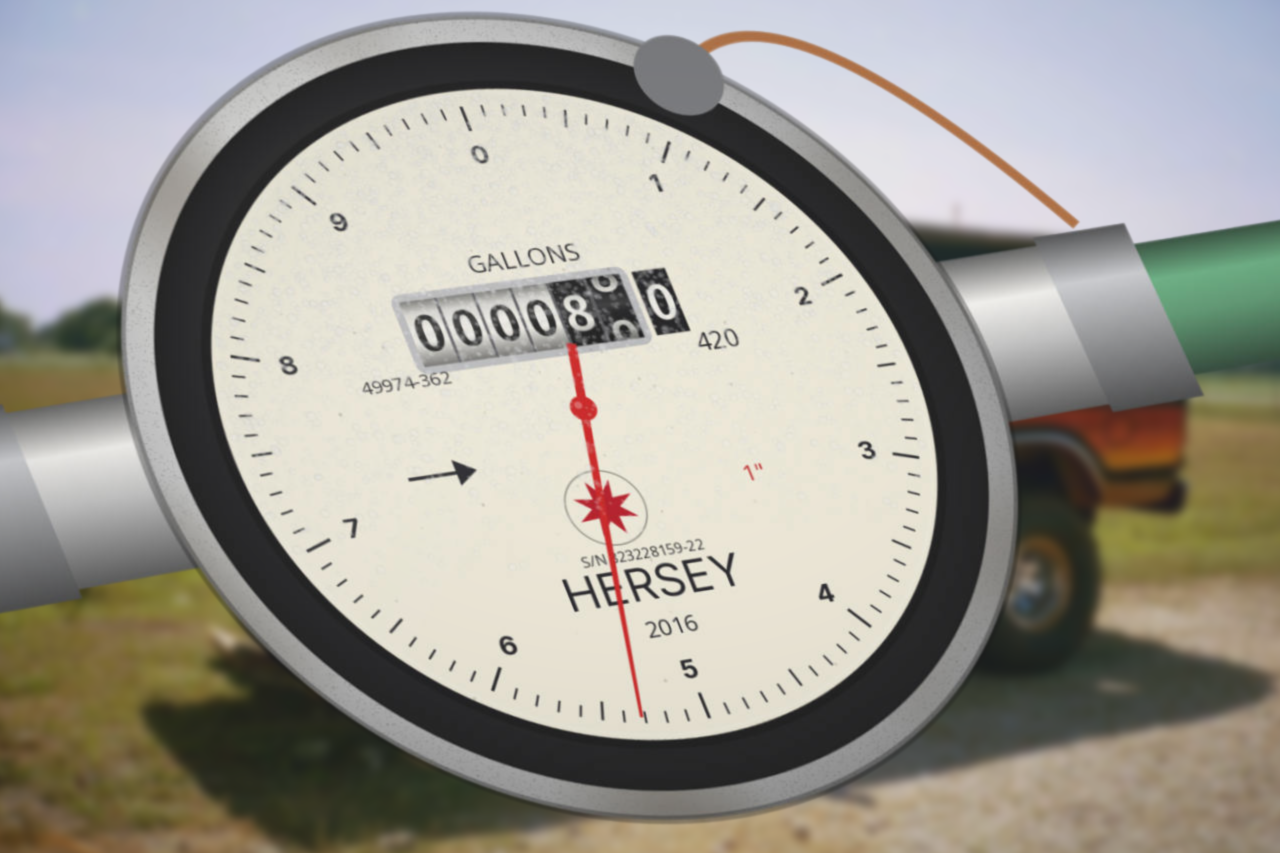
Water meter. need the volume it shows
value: 885.3 gal
